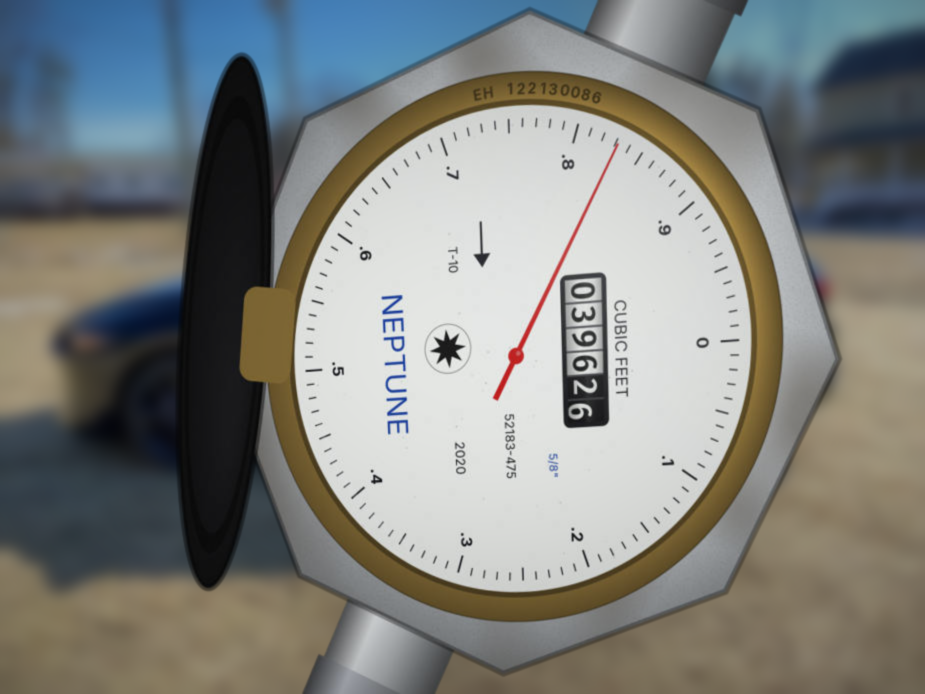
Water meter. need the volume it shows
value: 39625.83 ft³
